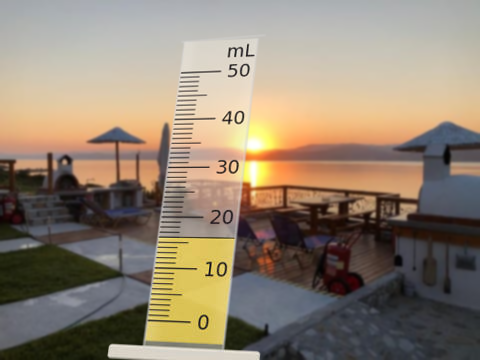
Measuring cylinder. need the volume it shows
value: 16 mL
